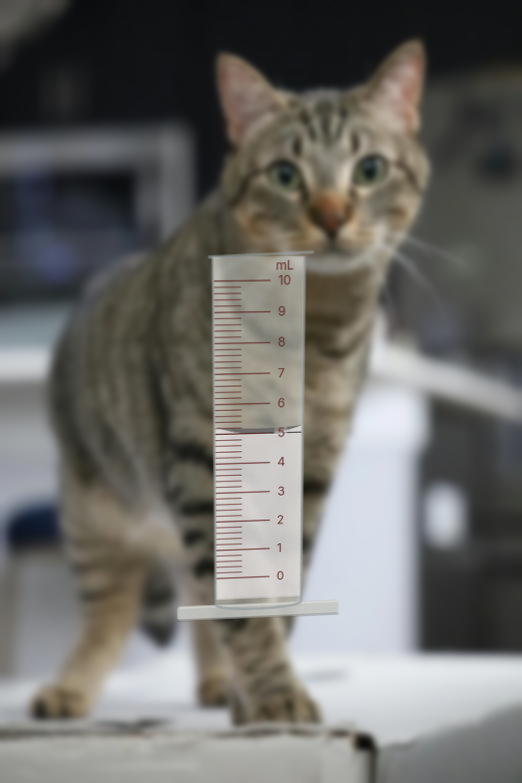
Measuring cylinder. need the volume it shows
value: 5 mL
